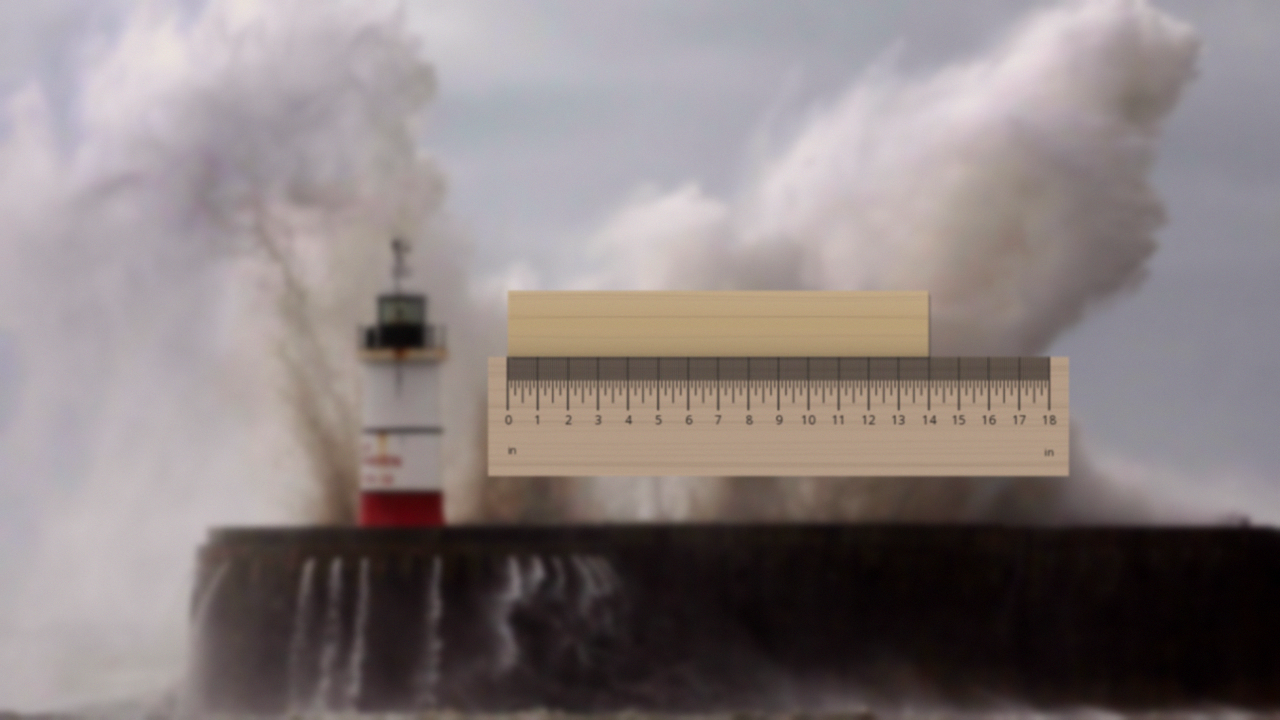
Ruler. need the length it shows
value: 14 in
